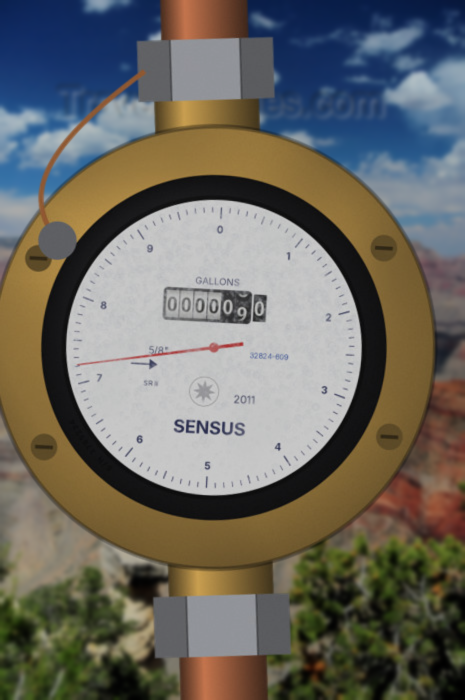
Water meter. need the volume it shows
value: 87.2 gal
